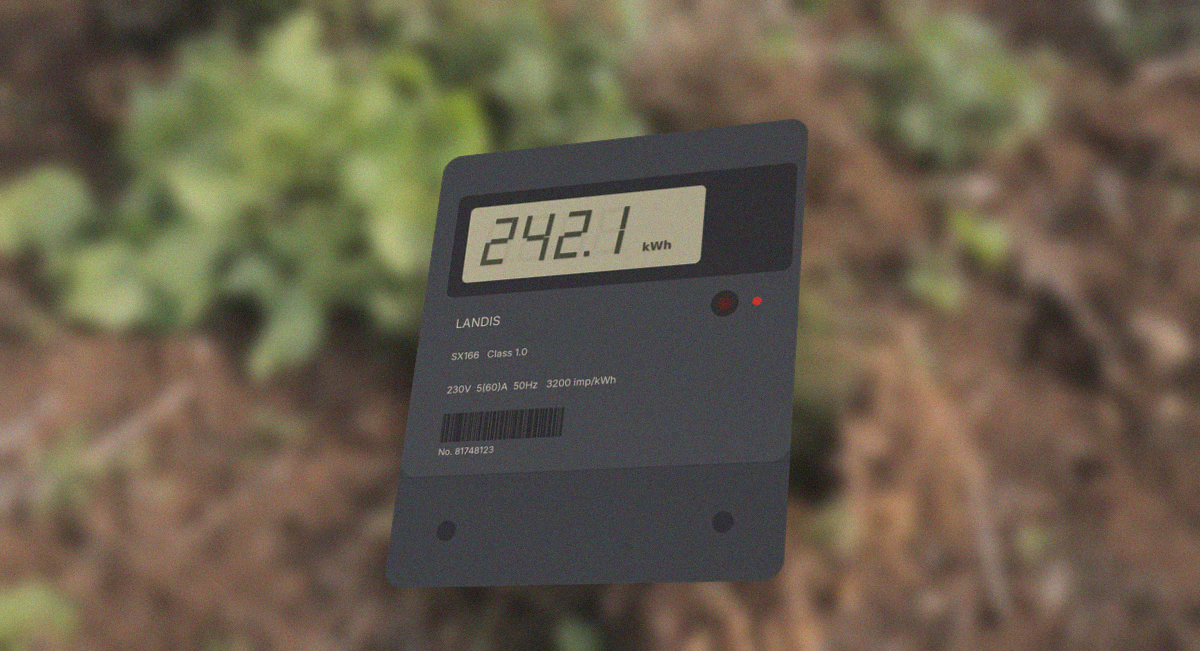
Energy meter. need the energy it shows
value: 242.1 kWh
